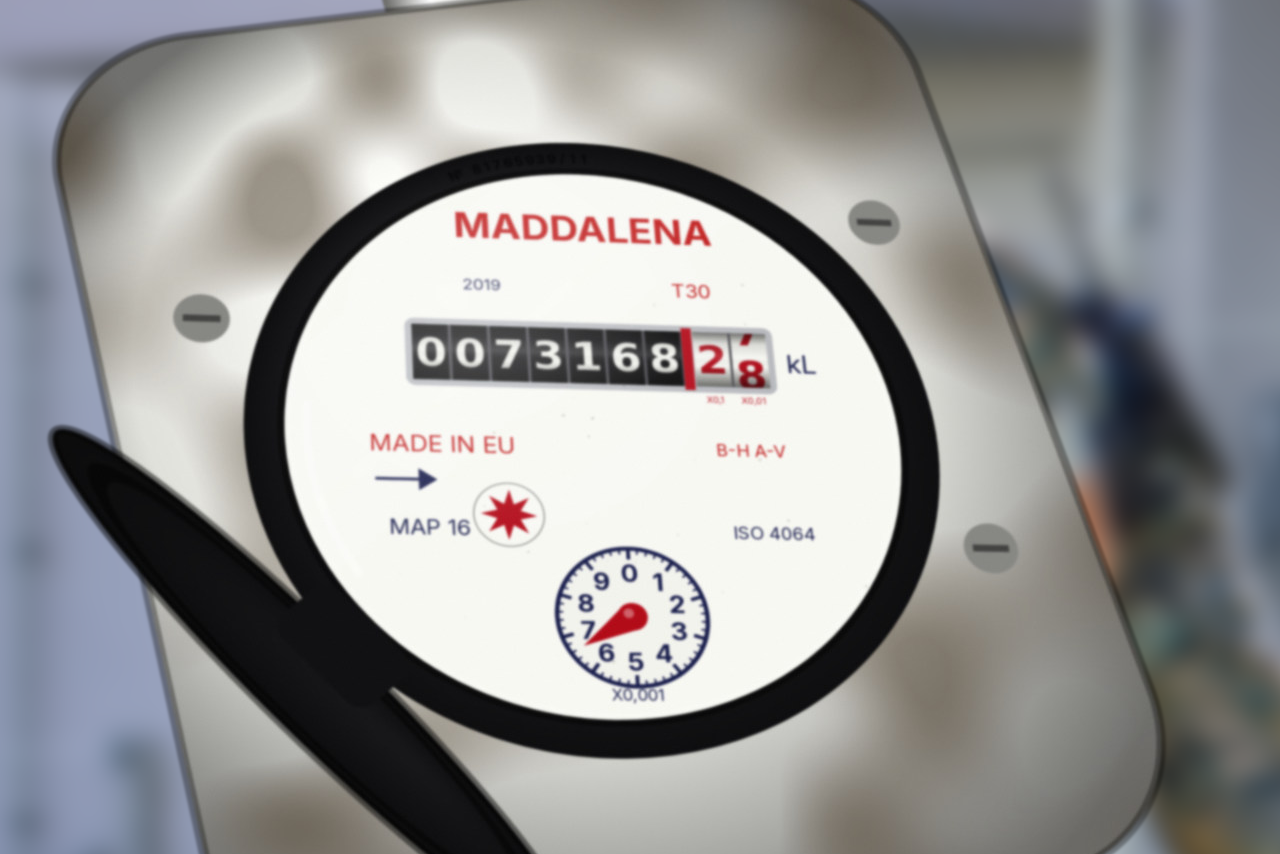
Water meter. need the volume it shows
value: 73168.276 kL
